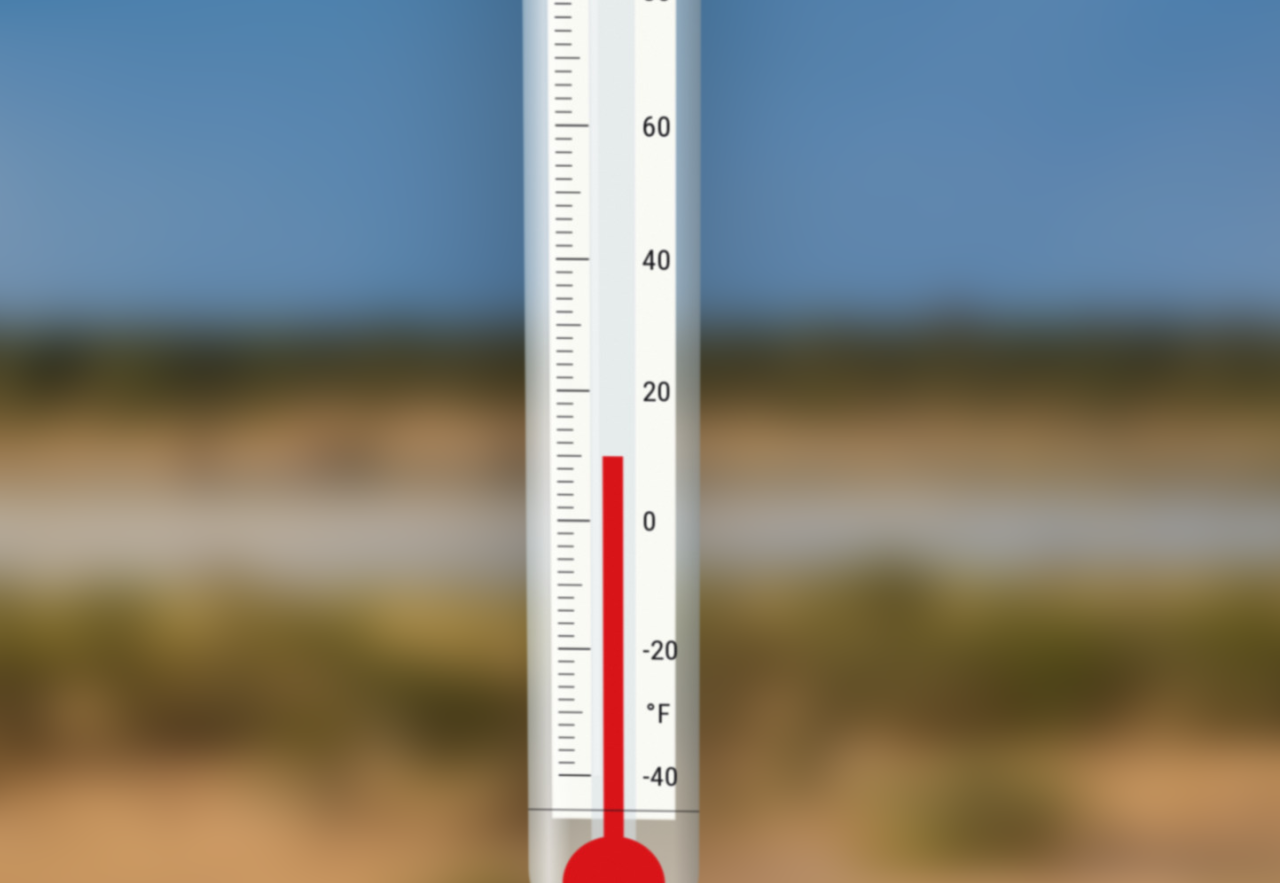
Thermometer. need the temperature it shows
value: 10 °F
